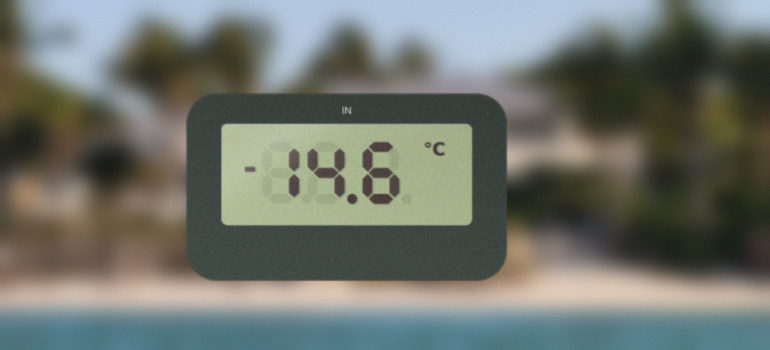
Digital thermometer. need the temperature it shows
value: -14.6 °C
